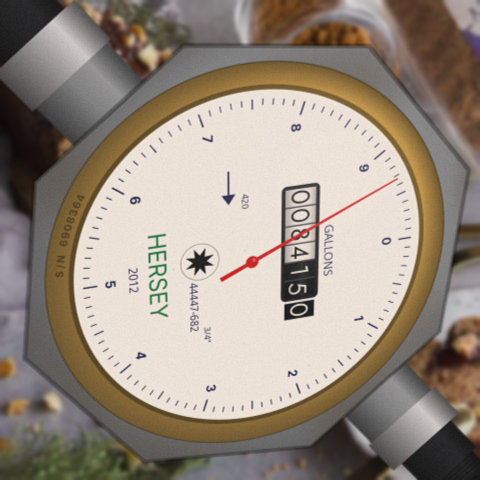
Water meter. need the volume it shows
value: 84149.3 gal
